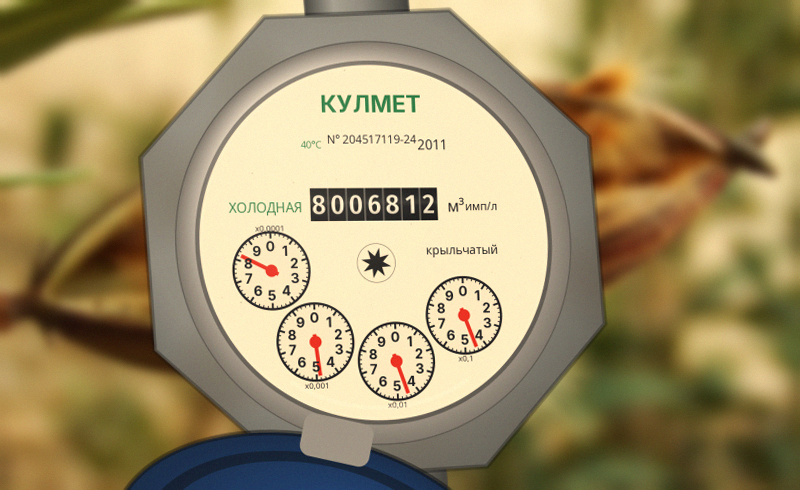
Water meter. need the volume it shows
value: 8006812.4448 m³
